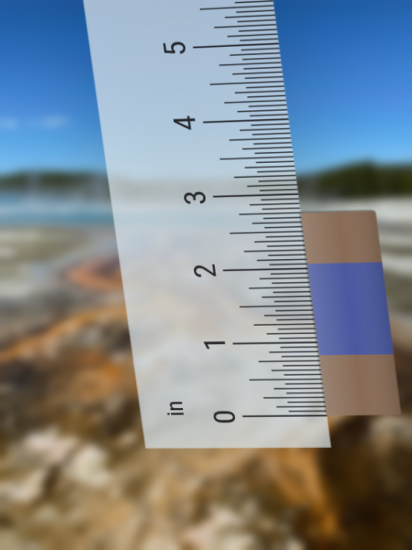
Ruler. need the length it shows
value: 2.75 in
